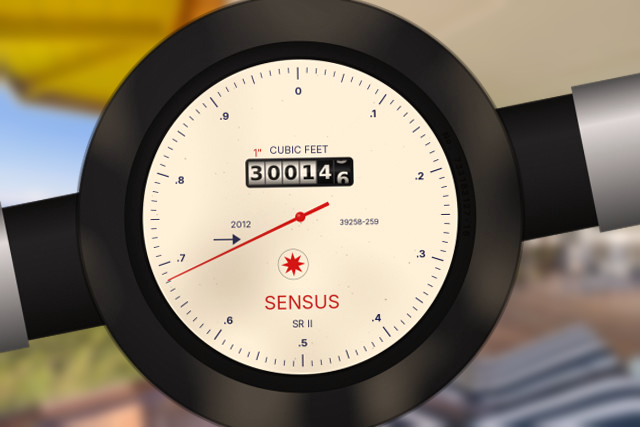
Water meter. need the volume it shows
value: 300145.68 ft³
